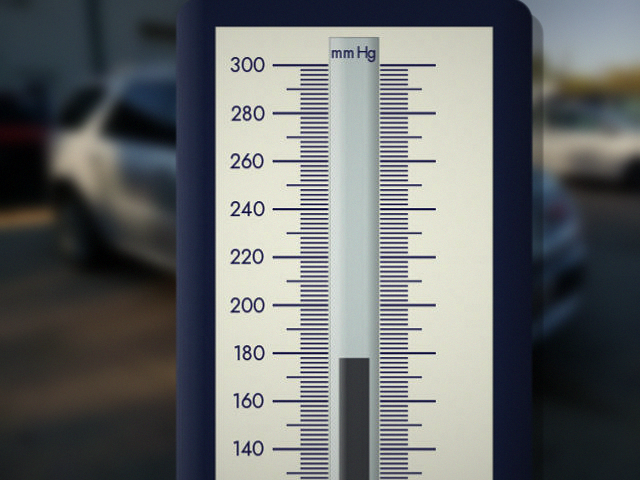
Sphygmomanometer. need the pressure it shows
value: 178 mmHg
